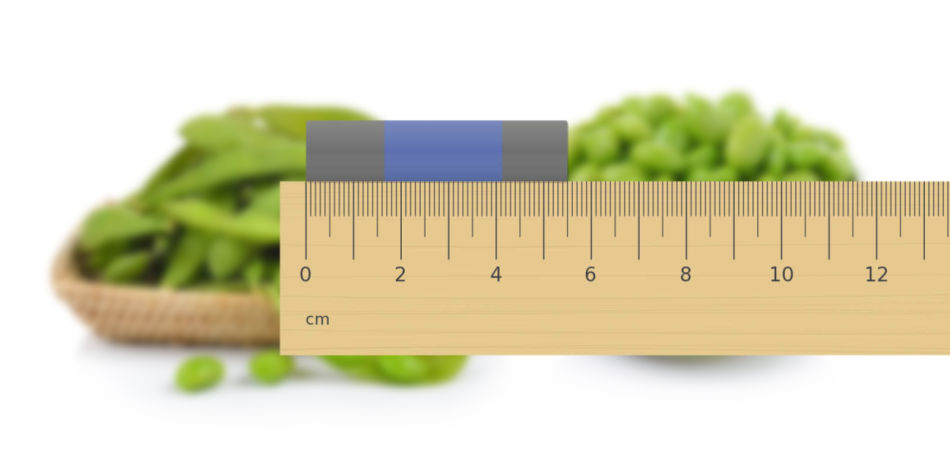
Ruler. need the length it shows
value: 5.5 cm
